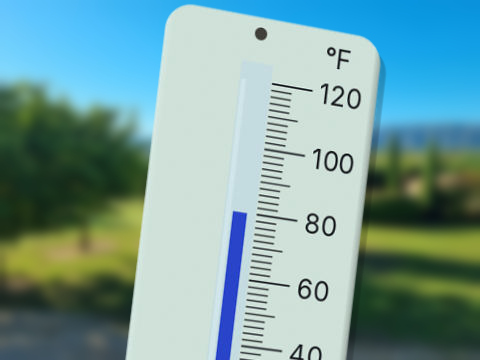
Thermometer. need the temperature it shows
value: 80 °F
